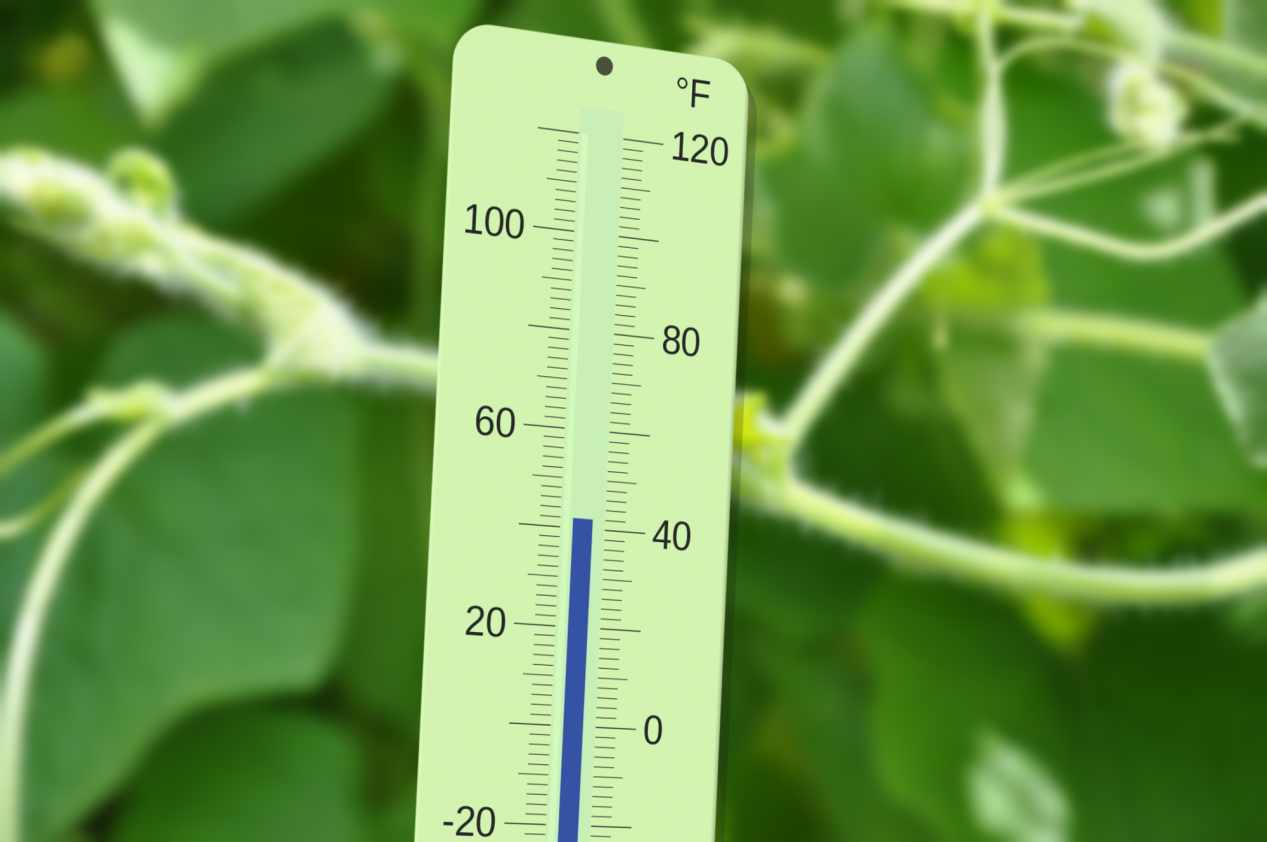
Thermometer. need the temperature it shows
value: 42 °F
